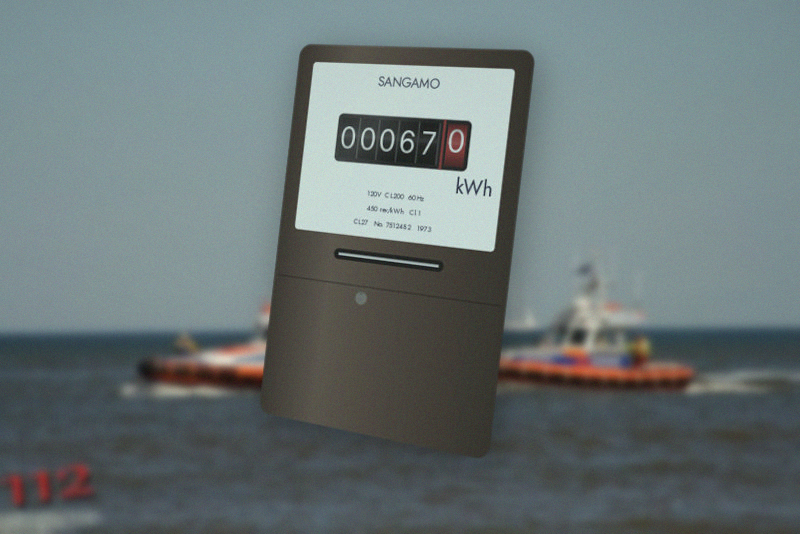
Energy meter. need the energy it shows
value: 67.0 kWh
